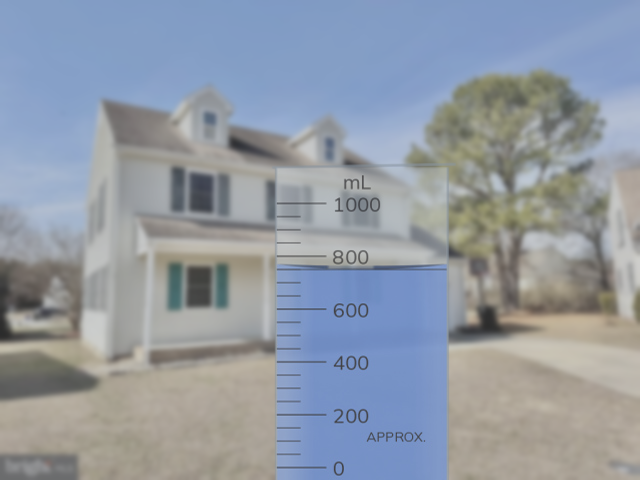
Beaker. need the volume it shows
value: 750 mL
